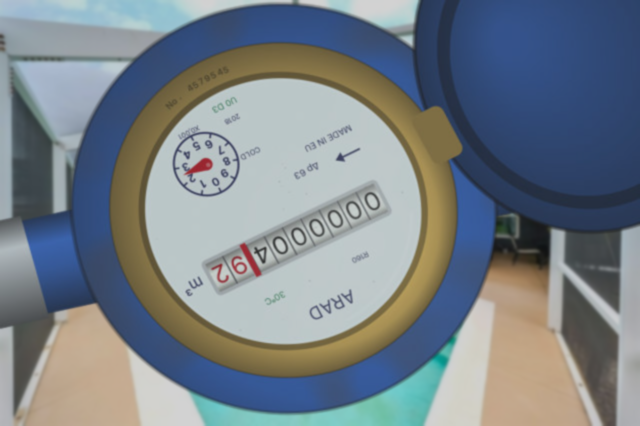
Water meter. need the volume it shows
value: 4.922 m³
